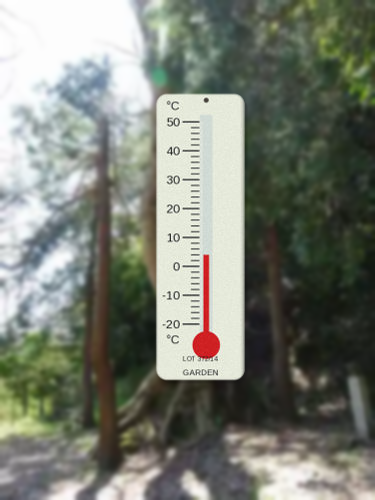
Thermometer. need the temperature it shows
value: 4 °C
